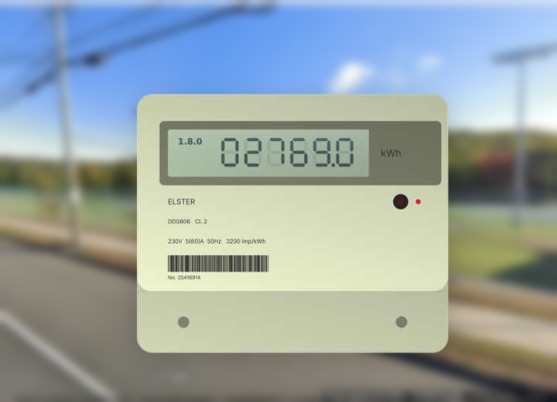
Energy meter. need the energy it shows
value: 2769.0 kWh
